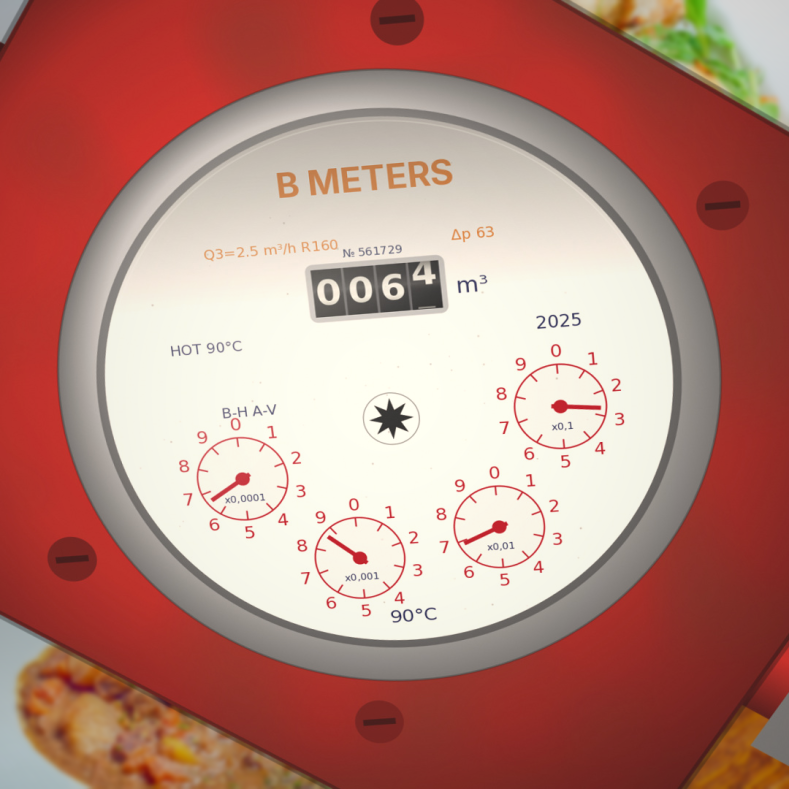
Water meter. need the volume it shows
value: 64.2686 m³
